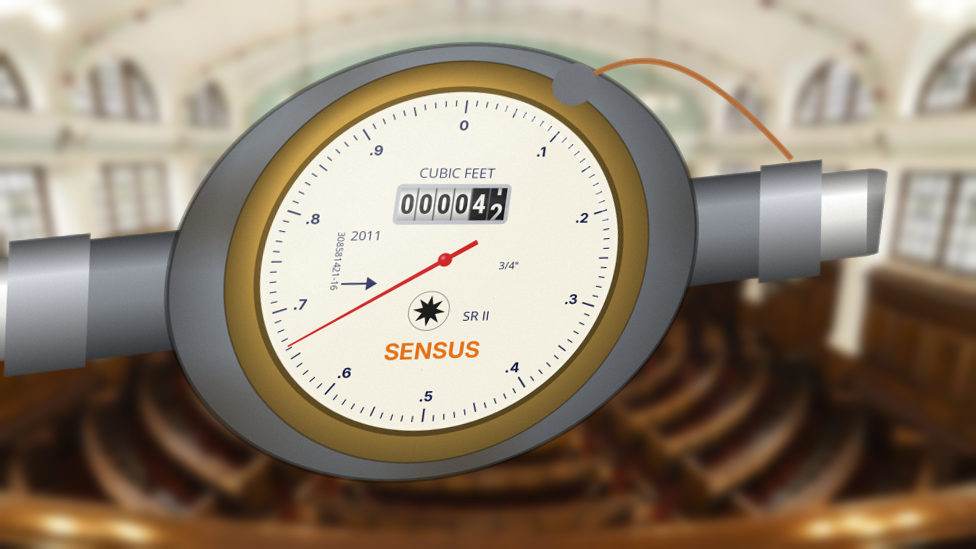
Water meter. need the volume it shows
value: 41.66 ft³
